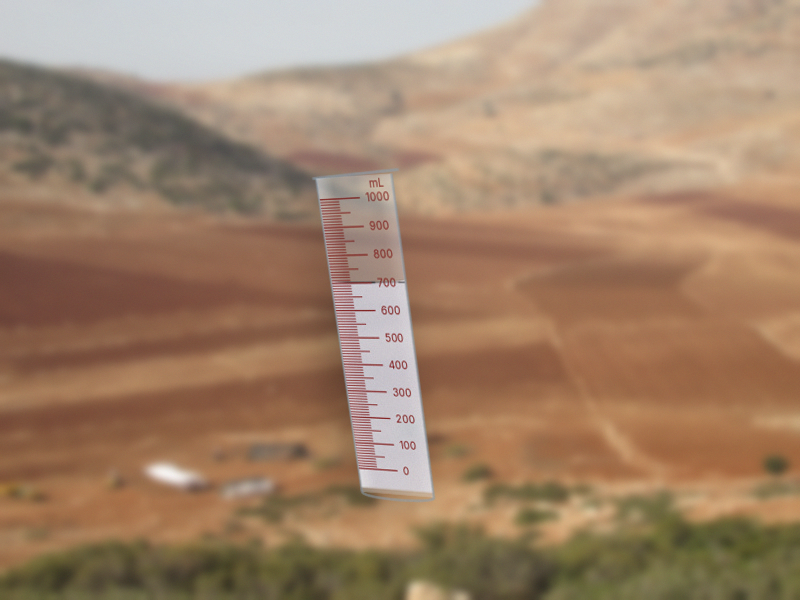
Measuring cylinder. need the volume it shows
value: 700 mL
